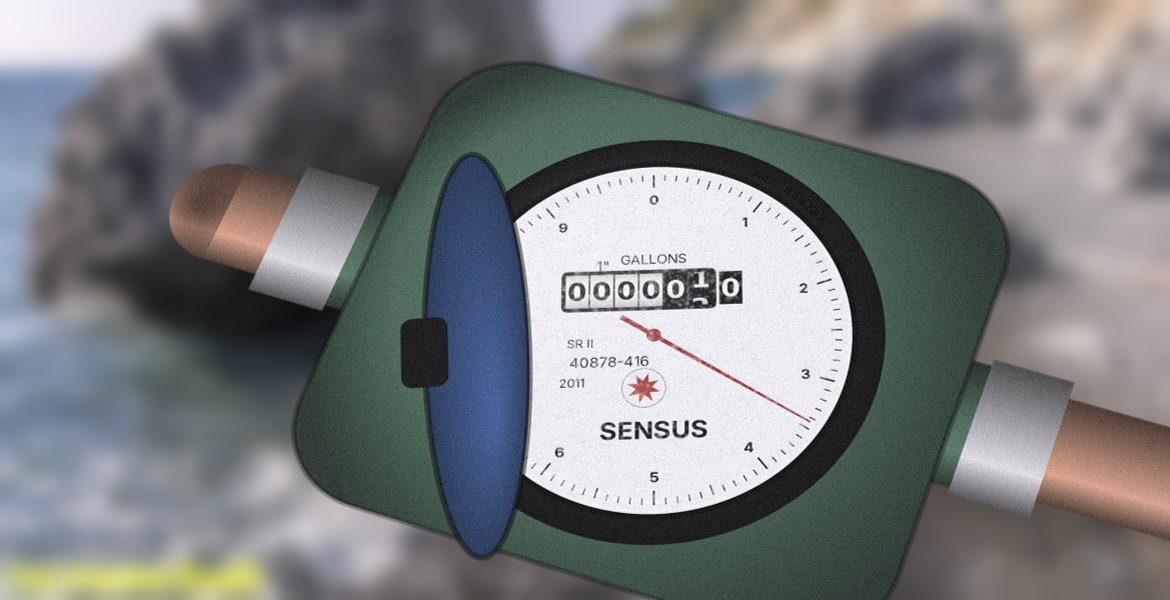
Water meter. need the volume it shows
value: 13.4 gal
